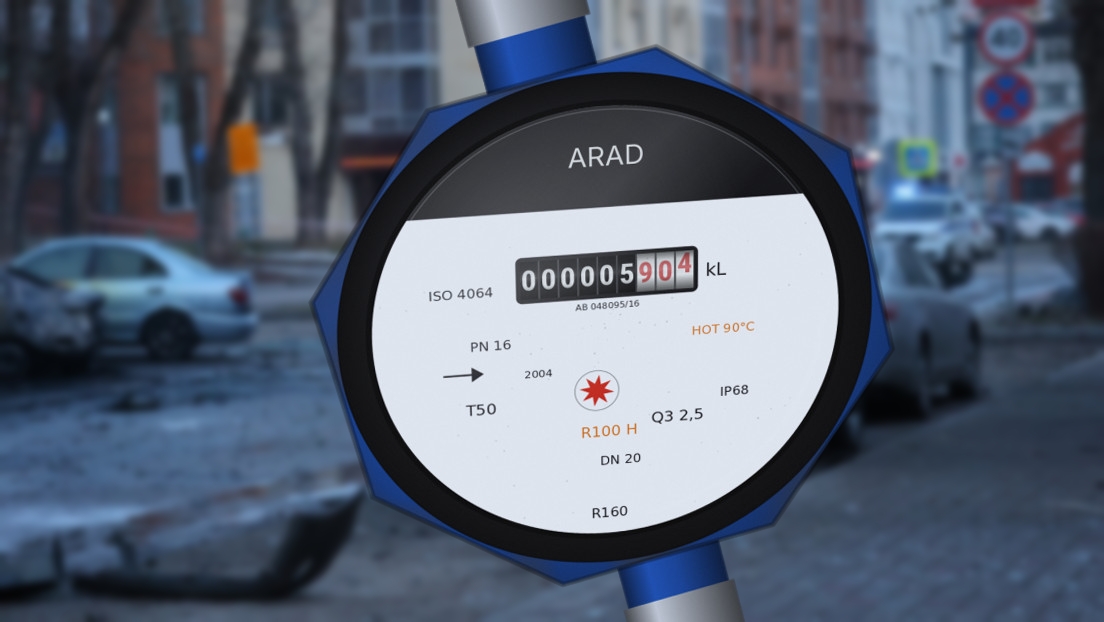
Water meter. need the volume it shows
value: 5.904 kL
